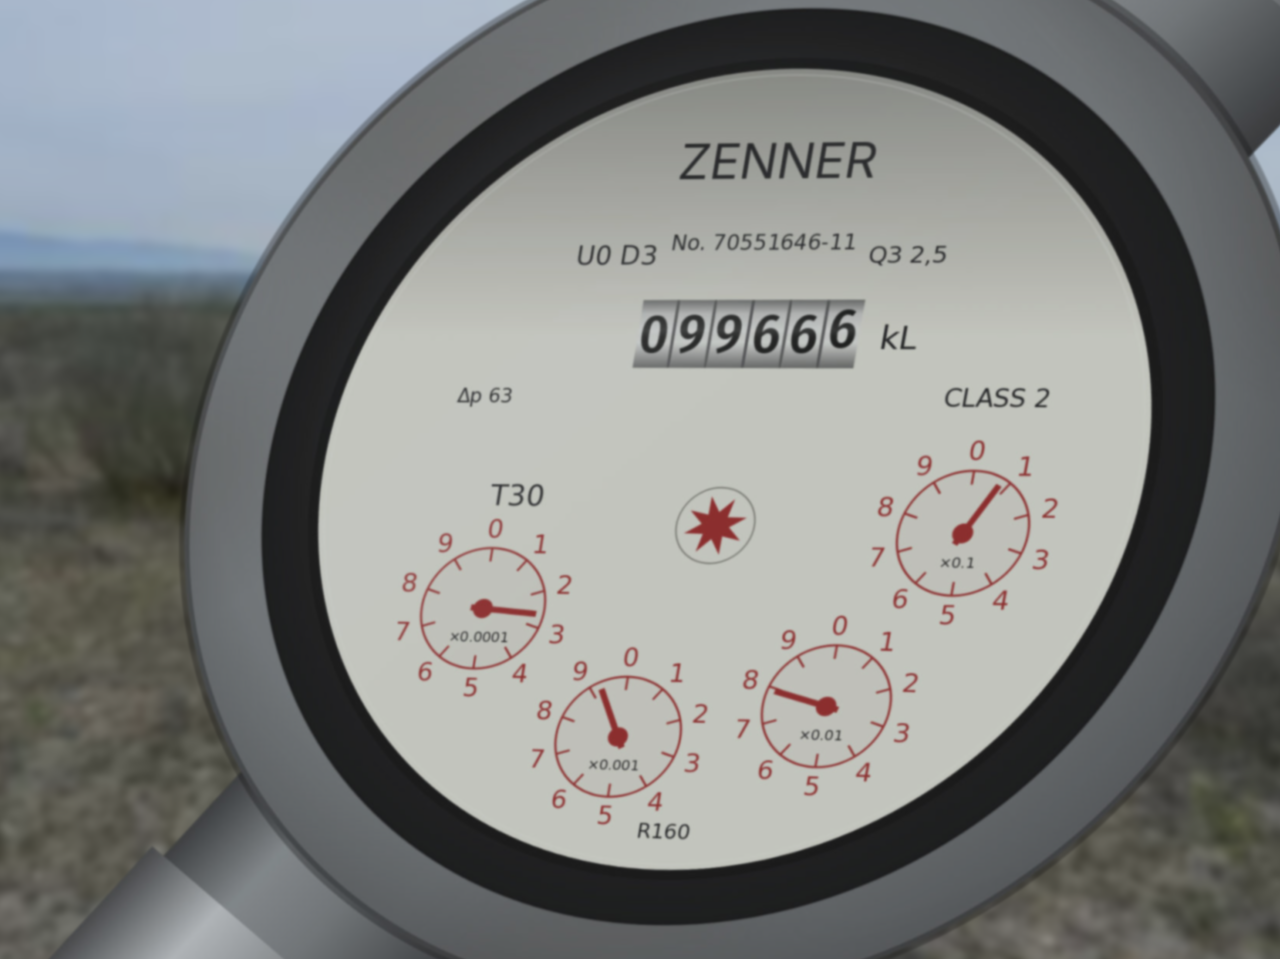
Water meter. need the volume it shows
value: 99666.0792 kL
